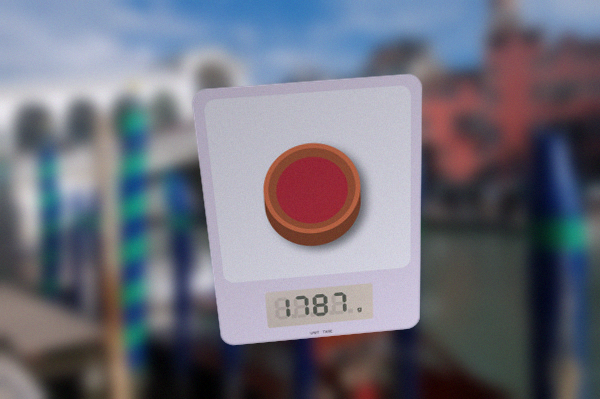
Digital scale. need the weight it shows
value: 1787 g
